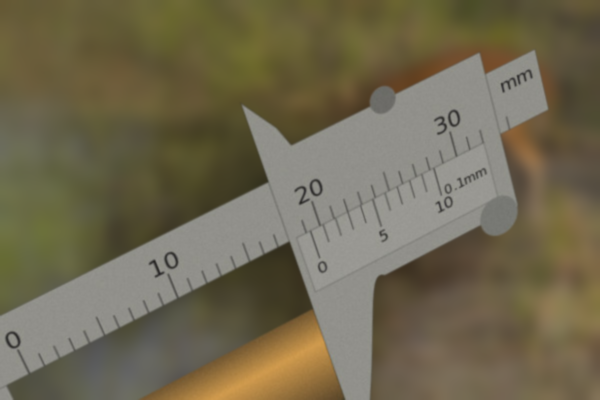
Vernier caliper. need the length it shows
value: 19.3 mm
